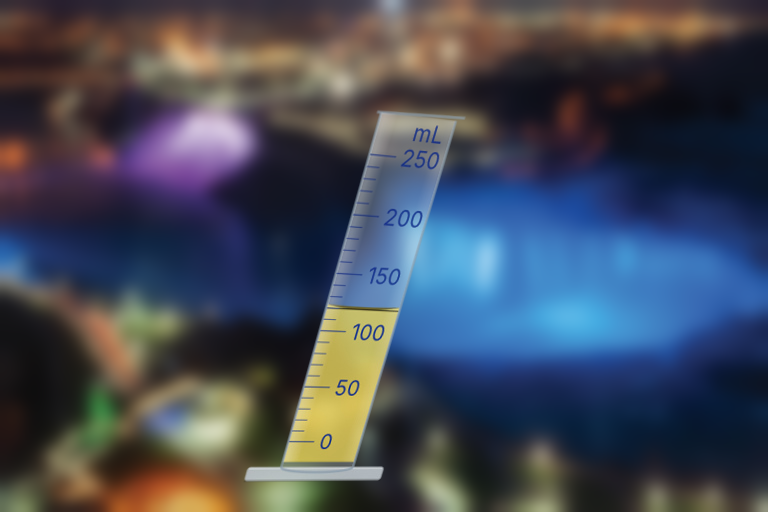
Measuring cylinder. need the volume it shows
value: 120 mL
